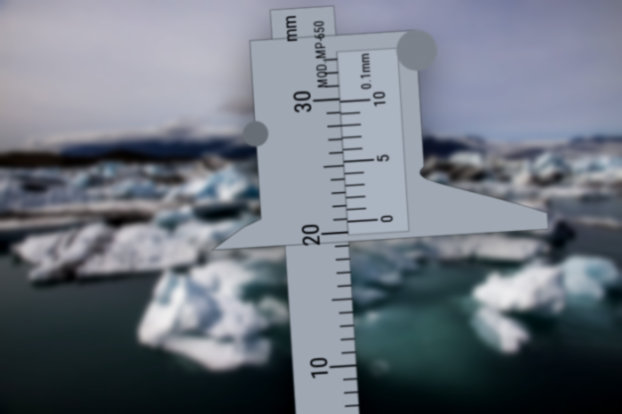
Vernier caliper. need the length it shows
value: 20.8 mm
